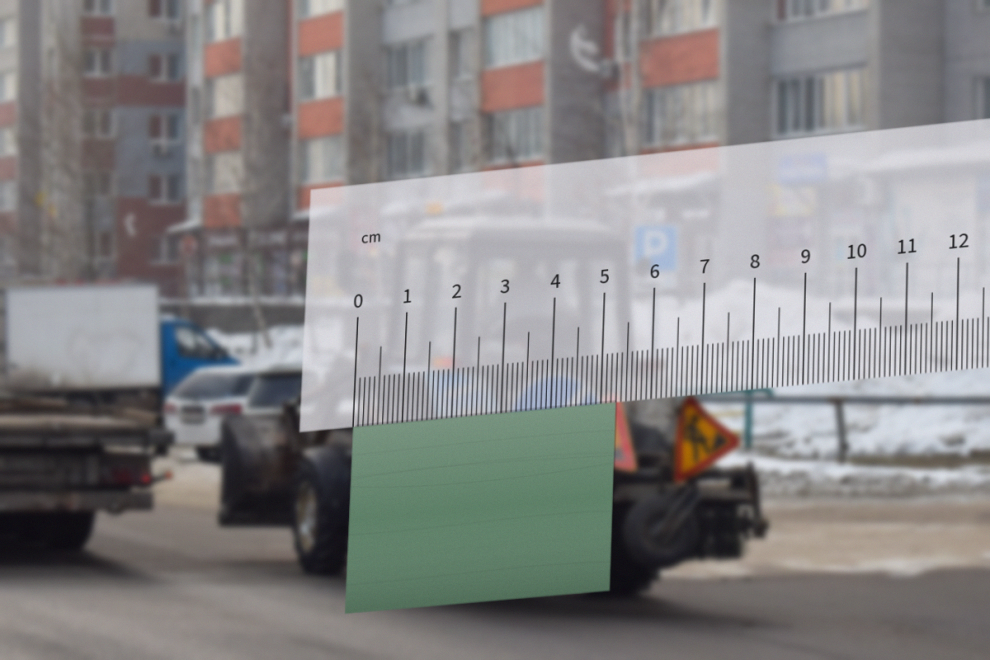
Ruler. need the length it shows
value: 5.3 cm
